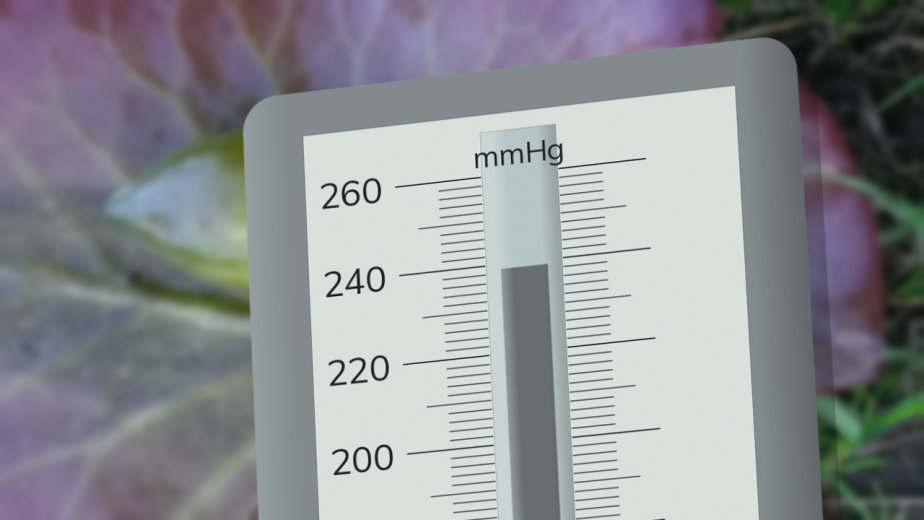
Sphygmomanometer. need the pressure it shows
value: 239 mmHg
